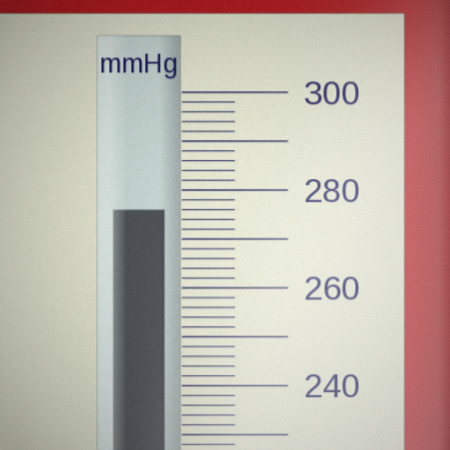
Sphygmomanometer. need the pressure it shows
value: 276 mmHg
